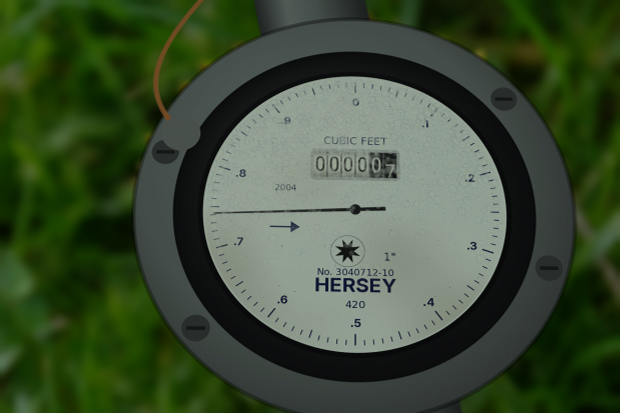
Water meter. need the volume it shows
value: 6.74 ft³
